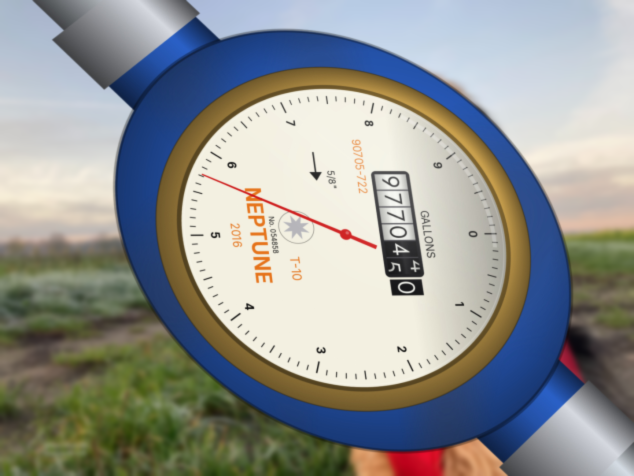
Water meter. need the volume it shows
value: 9770445.7 gal
